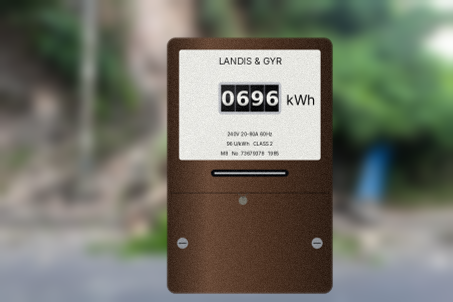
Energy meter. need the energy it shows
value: 696 kWh
